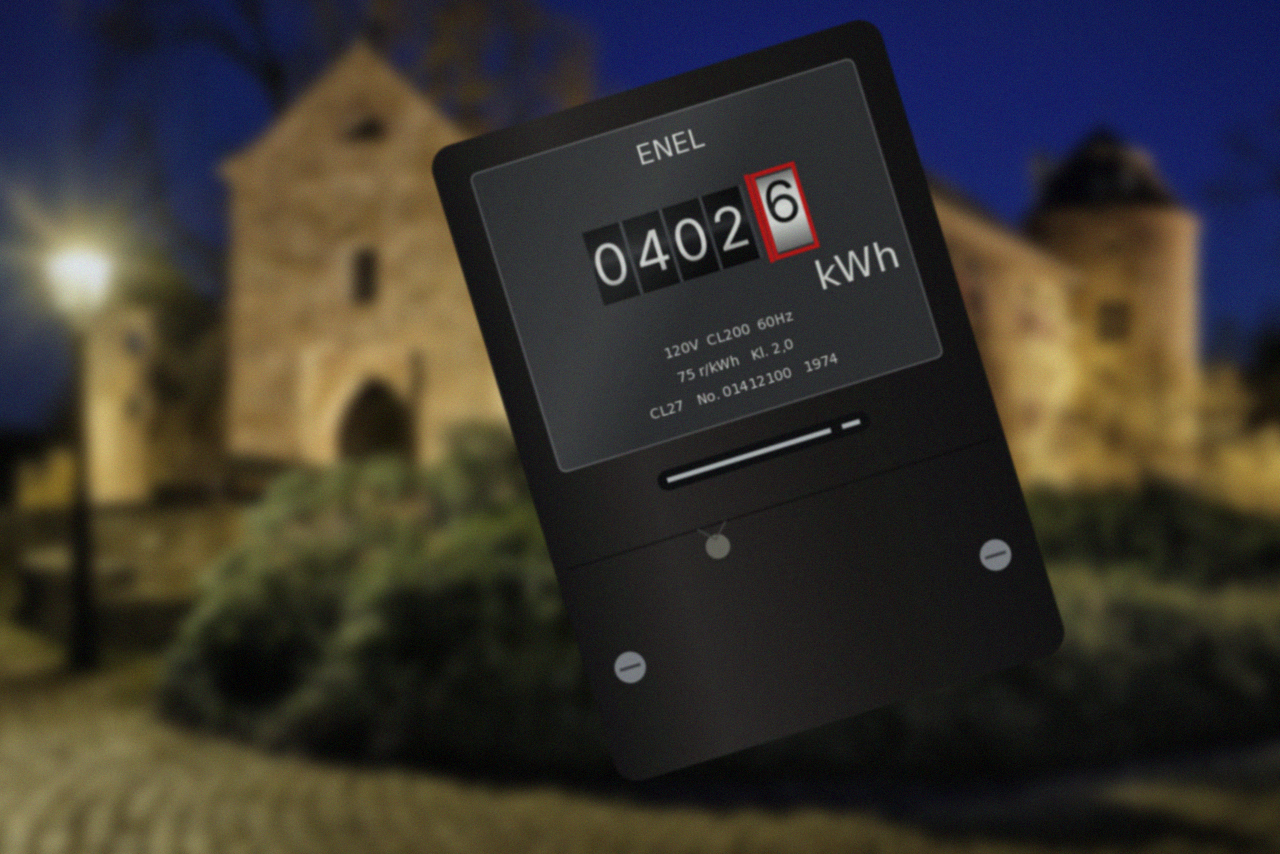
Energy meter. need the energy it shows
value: 402.6 kWh
